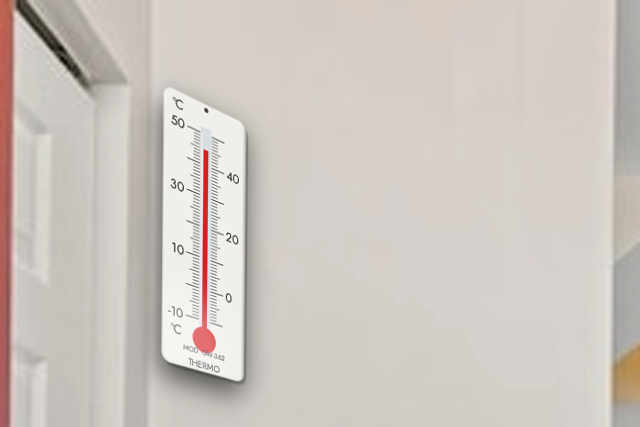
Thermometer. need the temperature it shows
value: 45 °C
